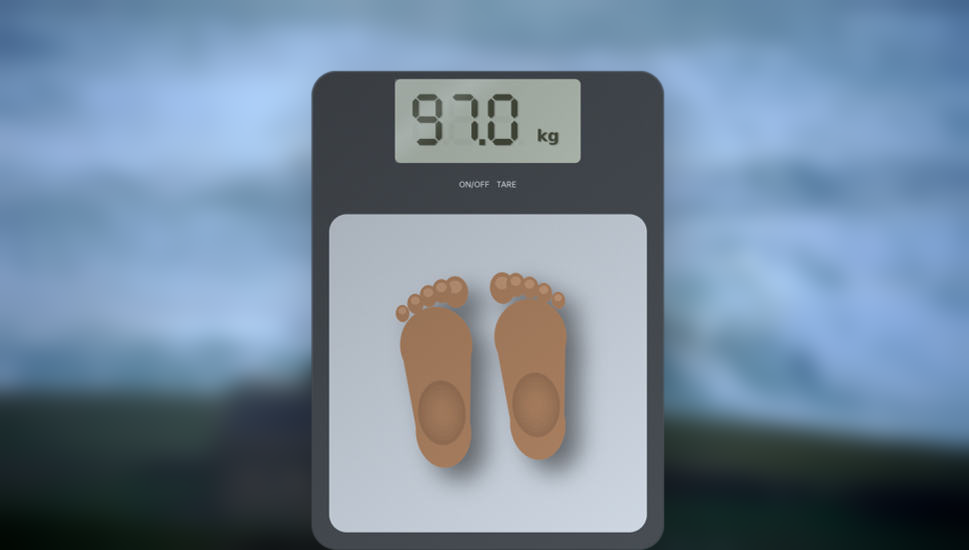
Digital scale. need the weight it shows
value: 97.0 kg
